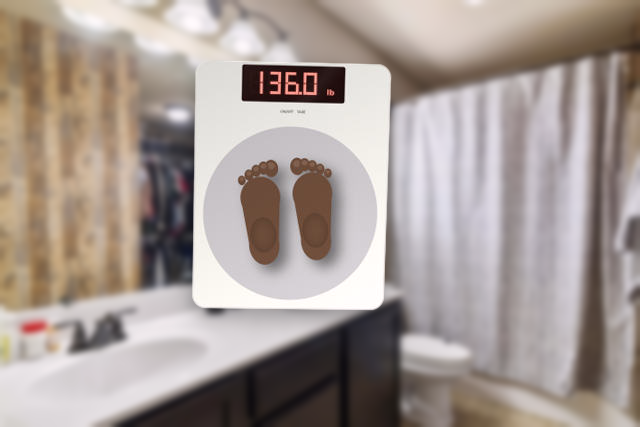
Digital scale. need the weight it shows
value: 136.0 lb
